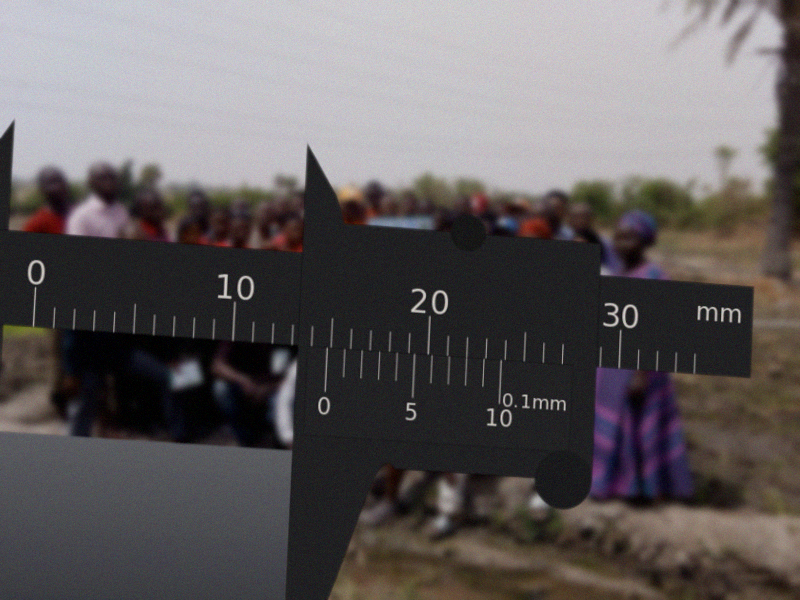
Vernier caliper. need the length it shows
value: 14.8 mm
